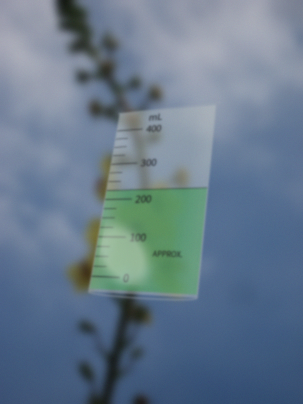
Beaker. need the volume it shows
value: 225 mL
